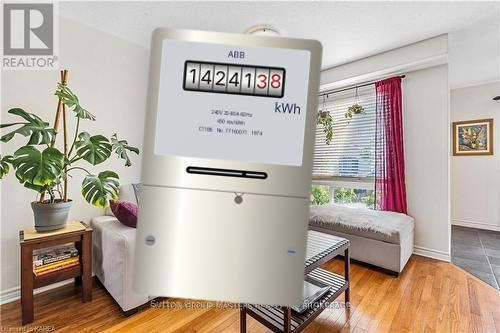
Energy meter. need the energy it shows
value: 14241.38 kWh
